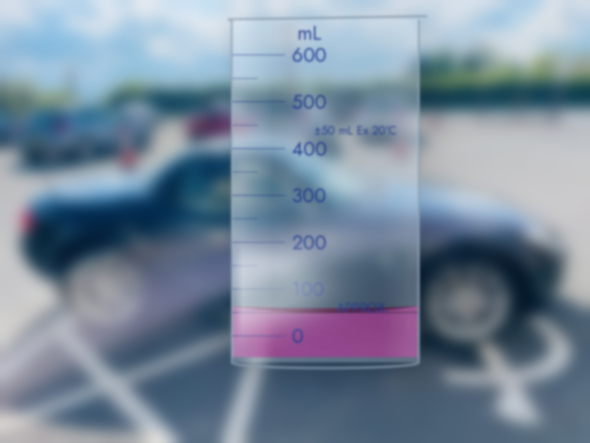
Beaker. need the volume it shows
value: 50 mL
